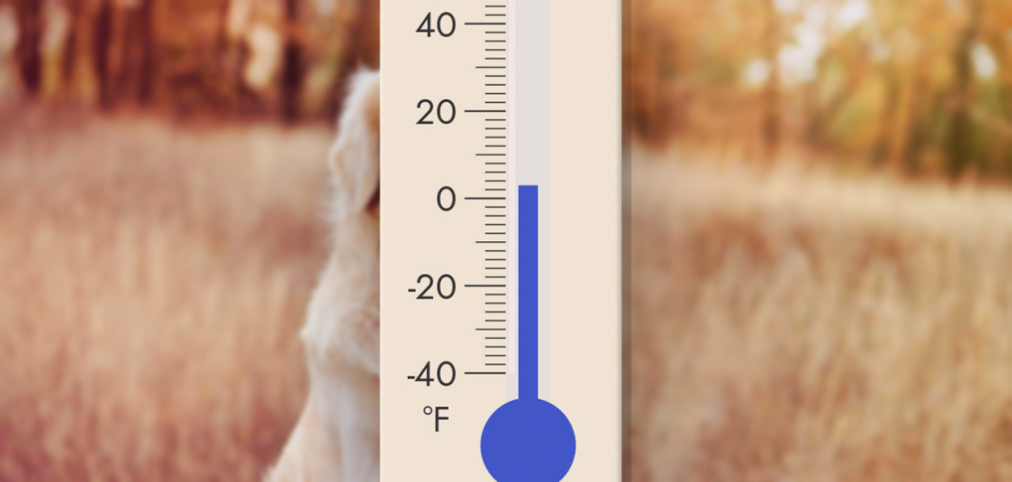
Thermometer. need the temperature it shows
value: 3 °F
